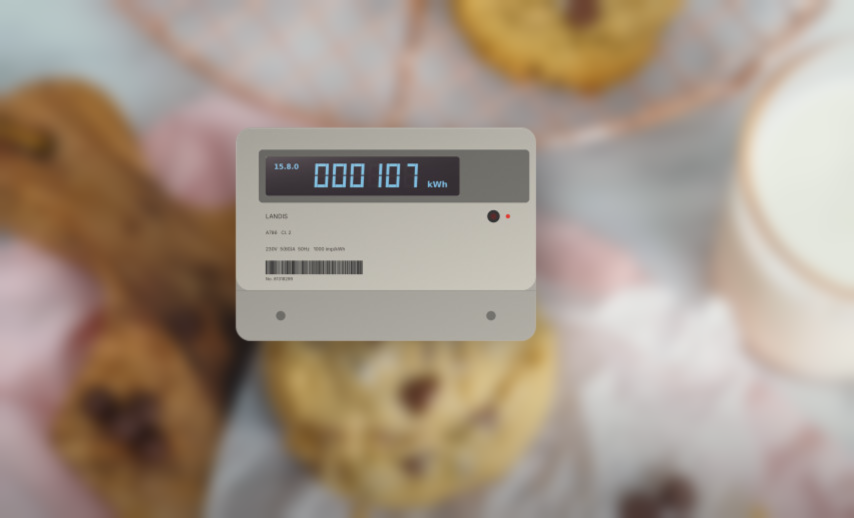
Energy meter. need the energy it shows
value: 107 kWh
